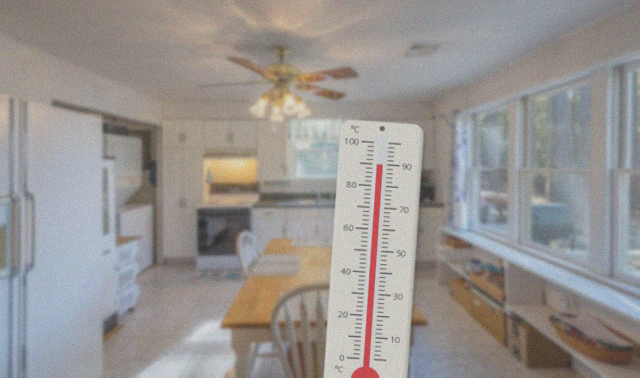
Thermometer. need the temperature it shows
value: 90 °C
